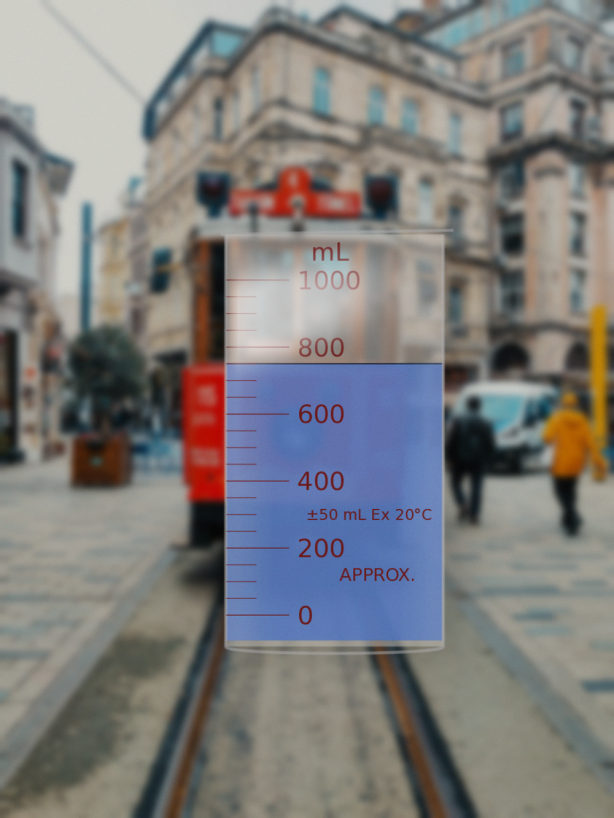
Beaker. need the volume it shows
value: 750 mL
